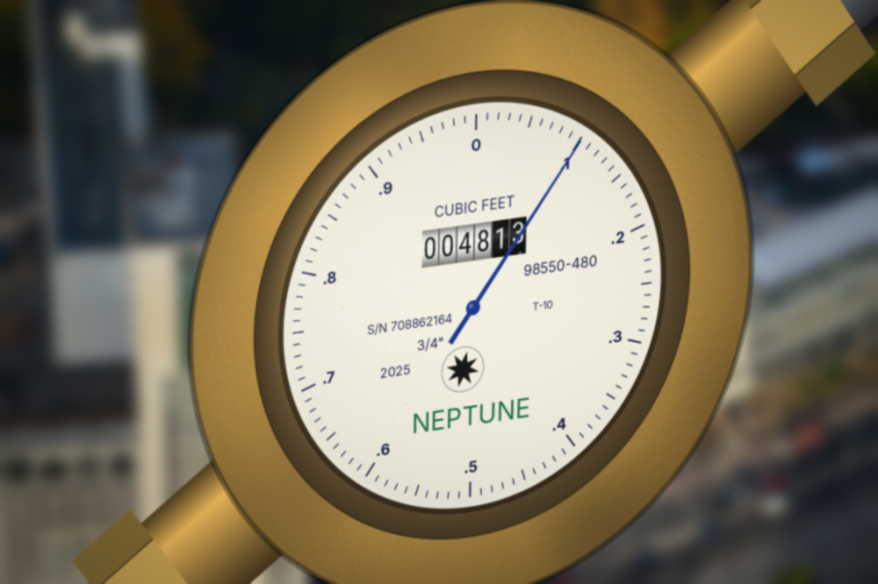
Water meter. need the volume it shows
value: 4813.10 ft³
